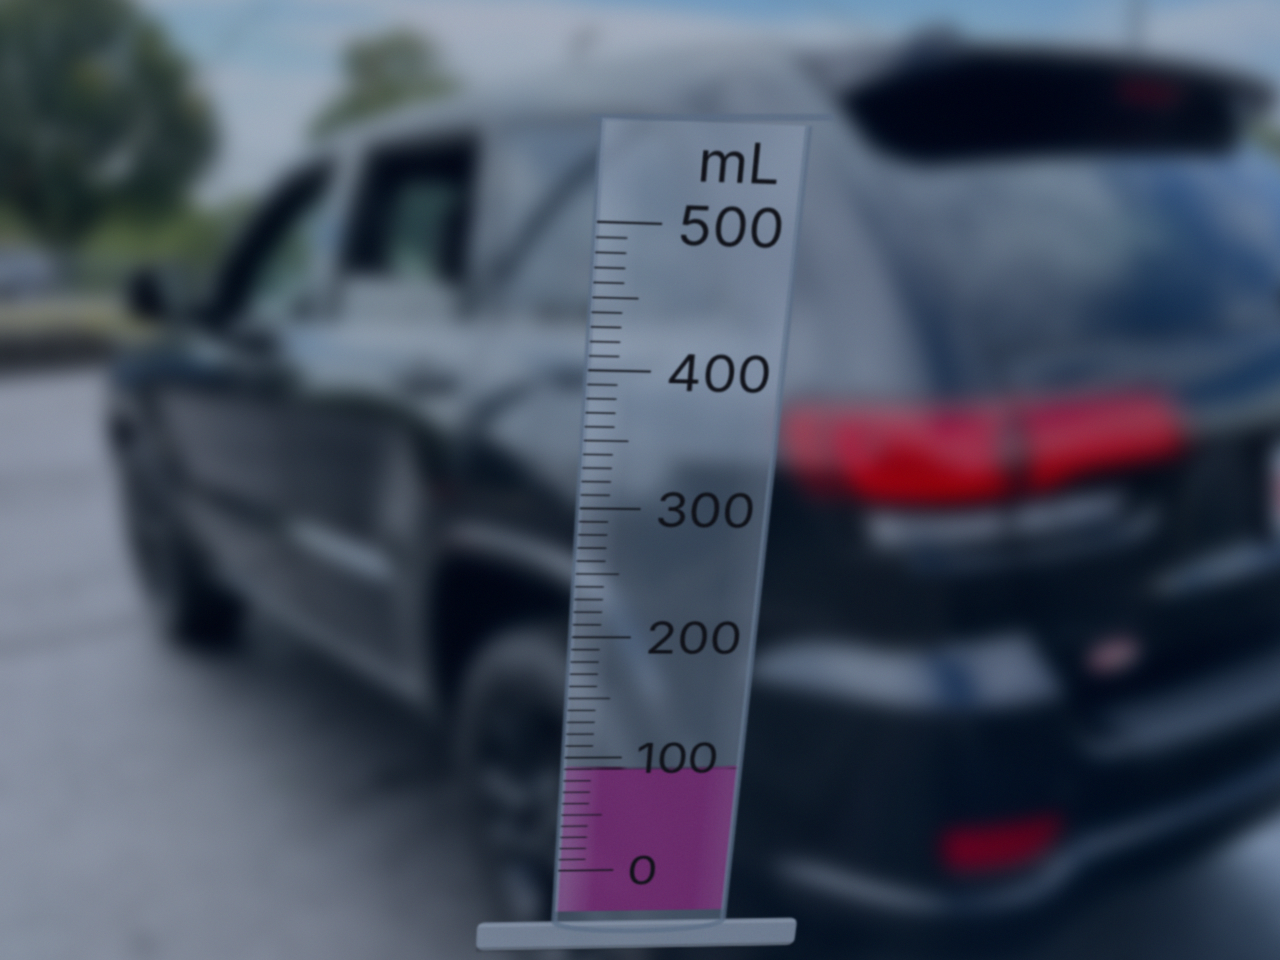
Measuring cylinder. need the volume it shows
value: 90 mL
